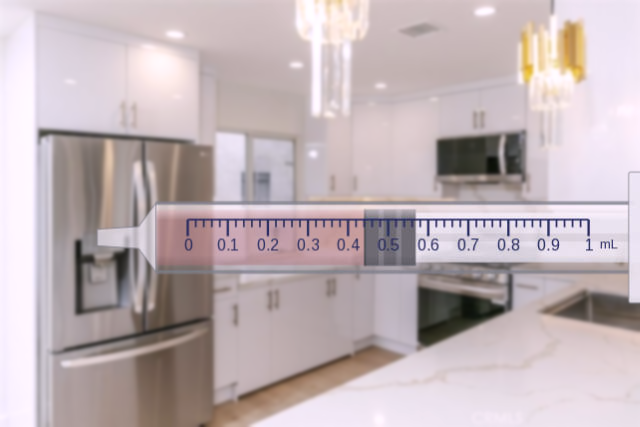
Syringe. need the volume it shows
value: 0.44 mL
